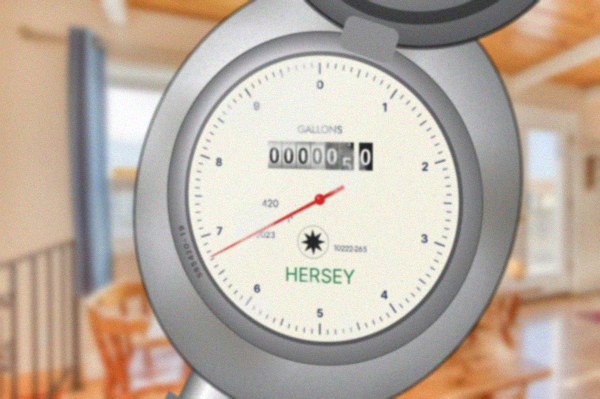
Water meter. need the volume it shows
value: 46.7 gal
